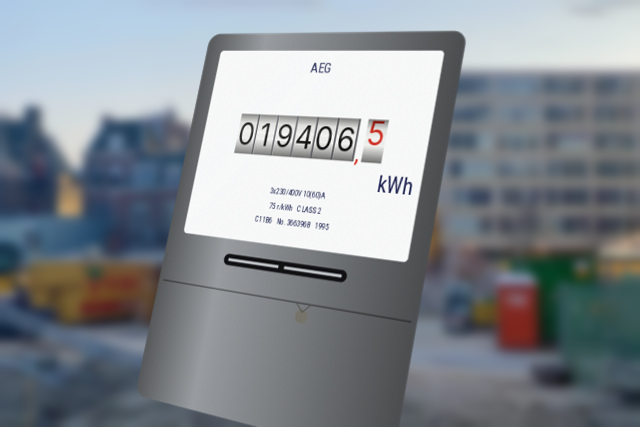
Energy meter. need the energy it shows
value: 19406.5 kWh
